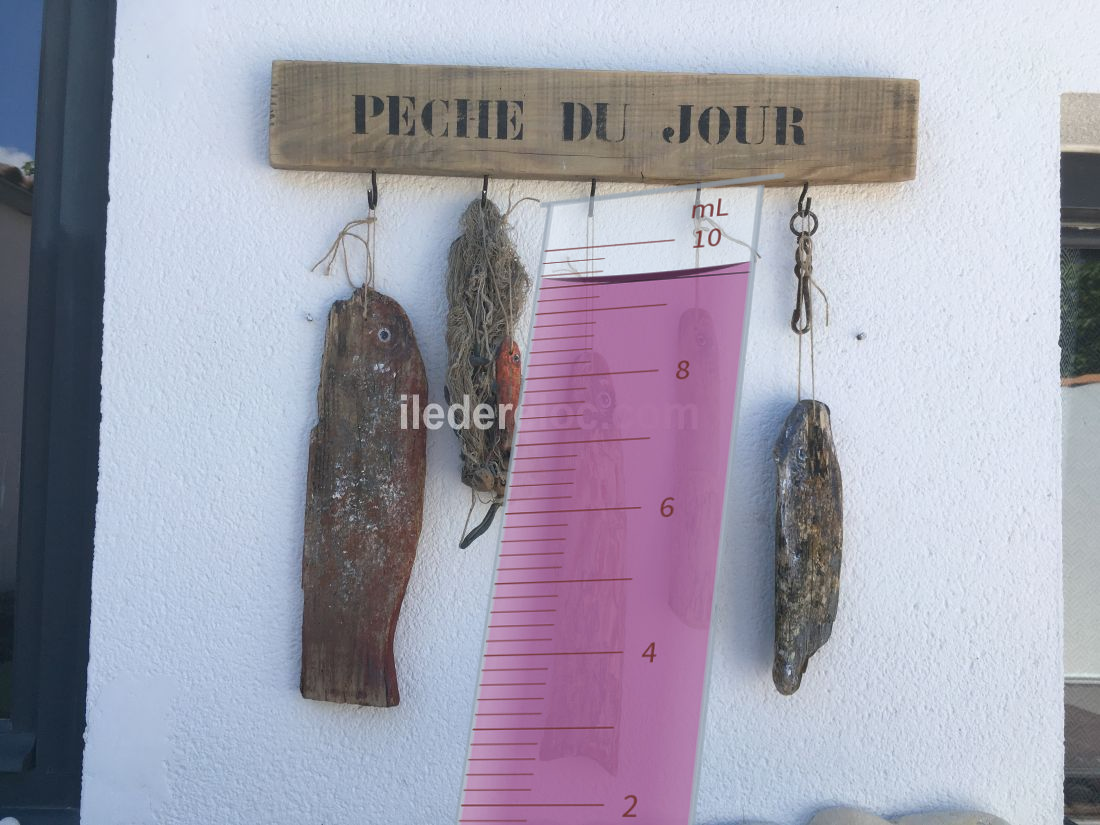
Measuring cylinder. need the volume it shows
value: 9.4 mL
